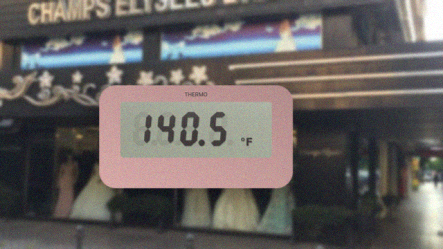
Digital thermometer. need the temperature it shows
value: 140.5 °F
